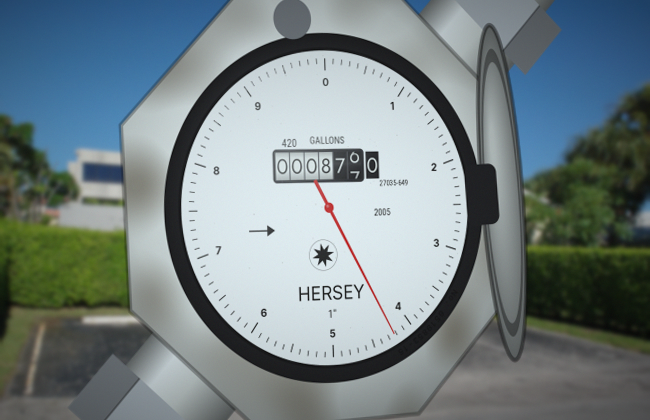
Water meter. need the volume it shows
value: 8764.2 gal
